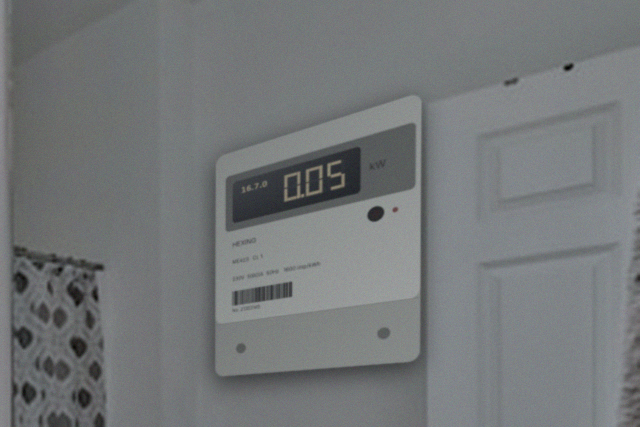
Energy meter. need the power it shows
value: 0.05 kW
